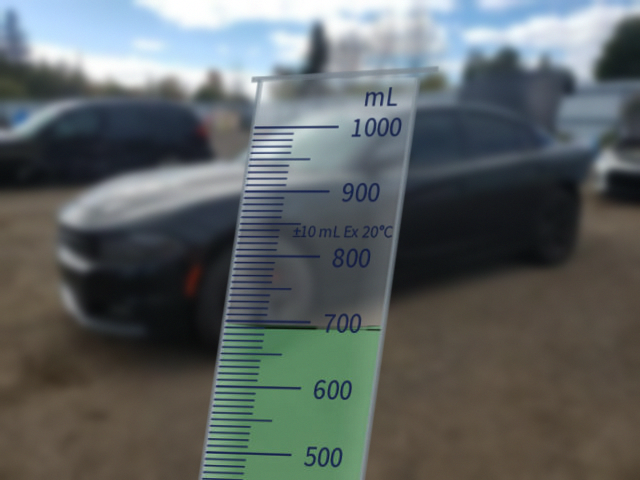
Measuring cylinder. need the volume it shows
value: 690 mL
